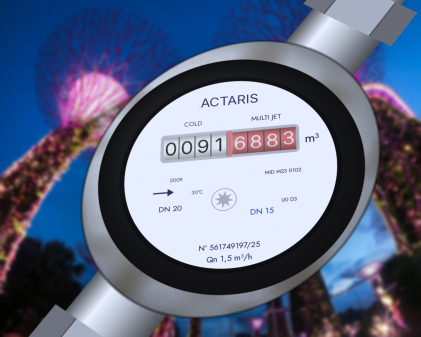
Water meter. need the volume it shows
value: 91.6883 m³
